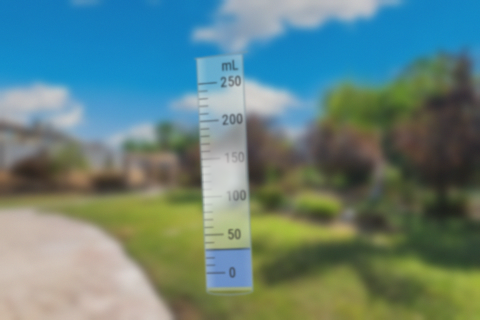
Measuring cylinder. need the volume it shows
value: 30 mL
